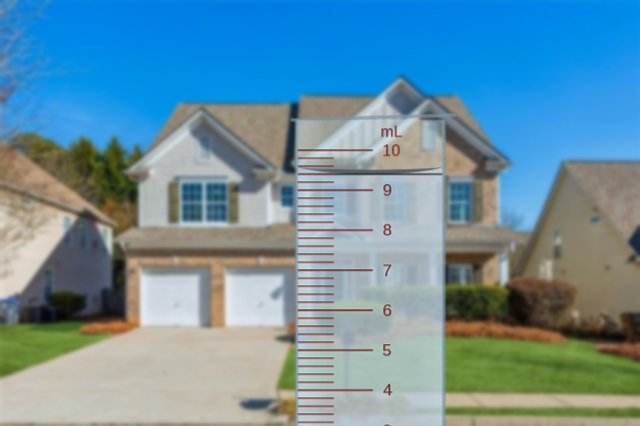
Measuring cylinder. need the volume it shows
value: 9.4 mL
